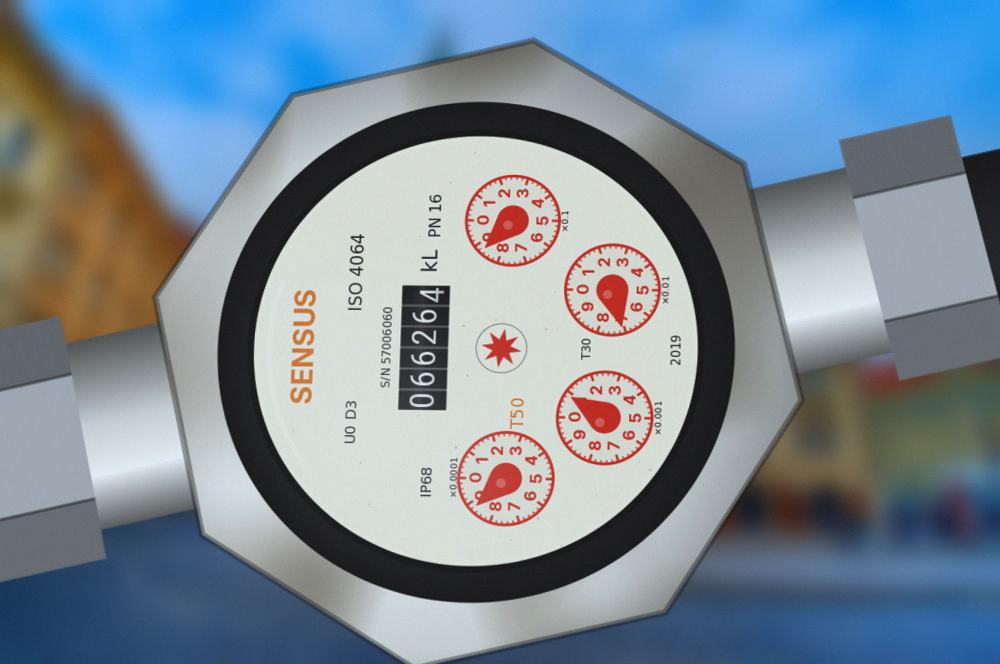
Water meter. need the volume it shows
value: 66263.8708 kL
